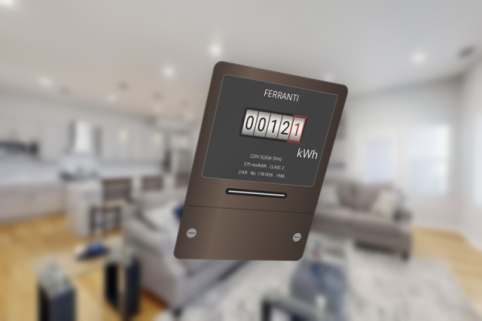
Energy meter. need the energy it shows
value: 12.1 kWh
